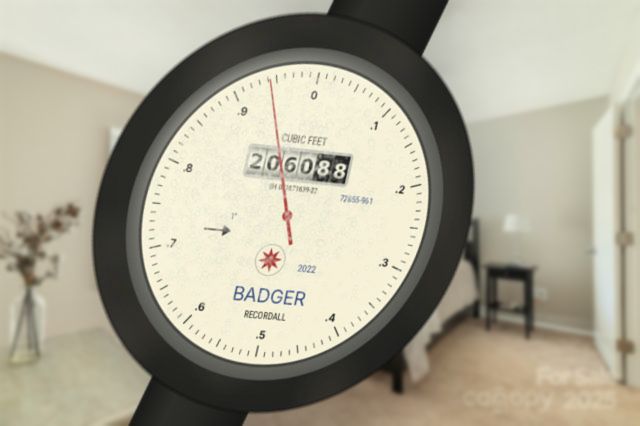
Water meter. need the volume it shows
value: 206087.94 ft³
